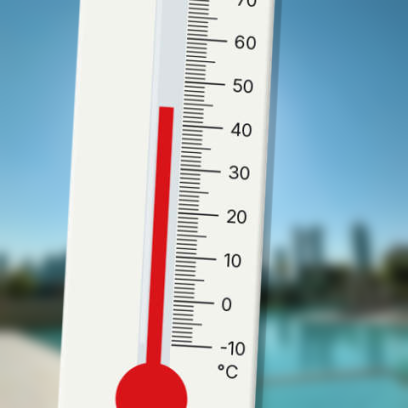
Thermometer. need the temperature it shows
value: 44 °C
